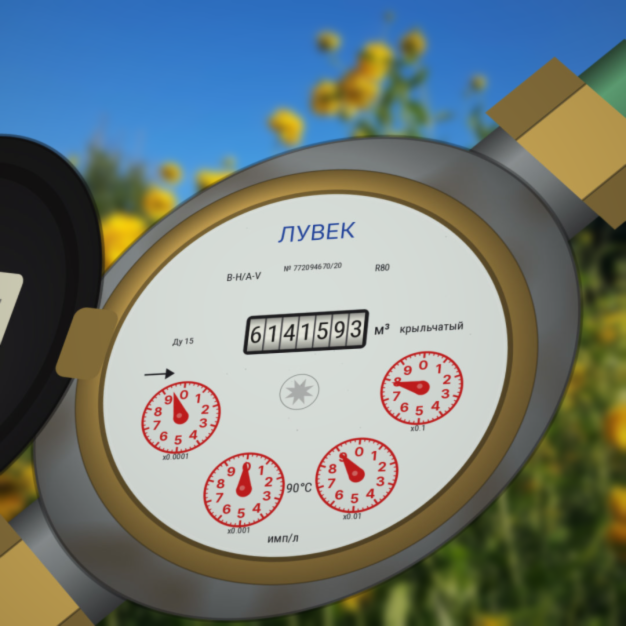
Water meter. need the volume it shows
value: 6141593.7899 m³
